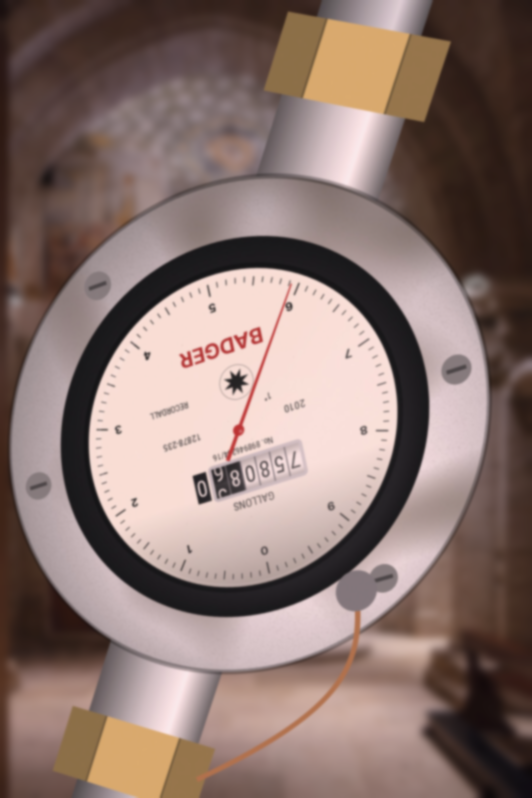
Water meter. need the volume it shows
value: 7580855.9 gal
